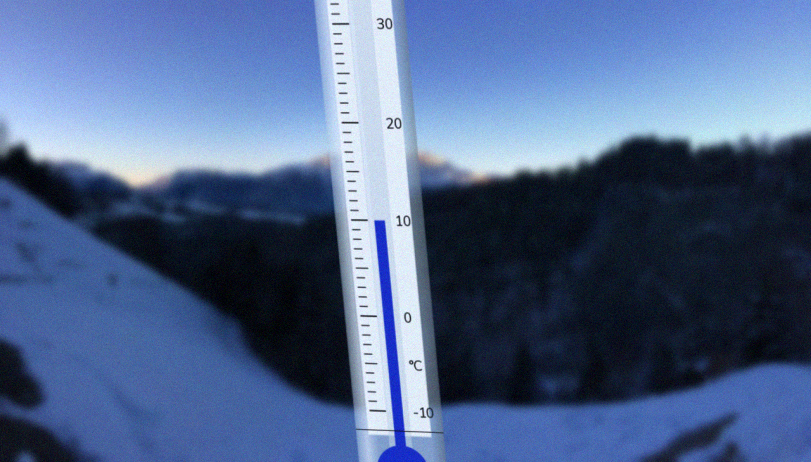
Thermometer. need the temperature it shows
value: 10 °C
